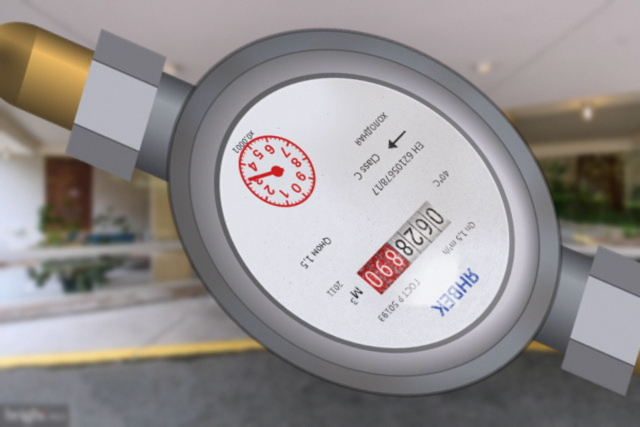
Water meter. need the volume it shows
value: 628.8903 m³
